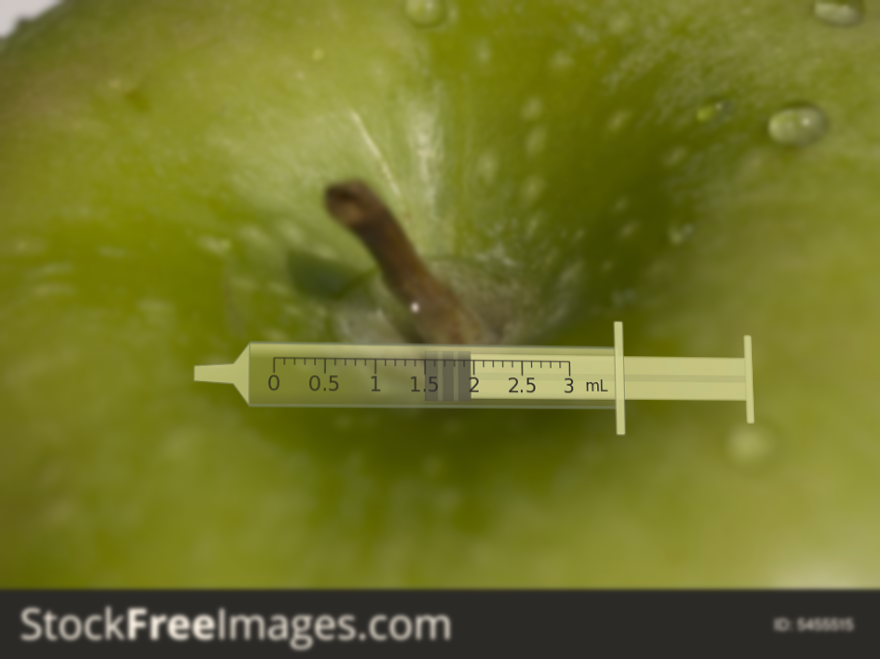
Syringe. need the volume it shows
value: 1.5 mL
